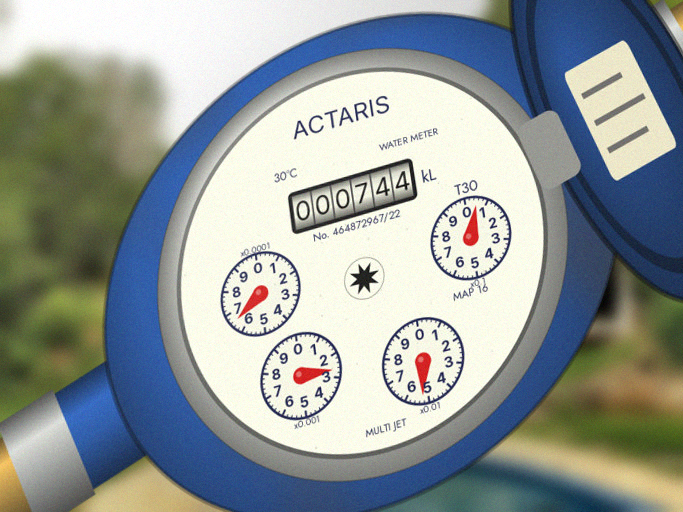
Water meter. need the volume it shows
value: 744.0526 kL
